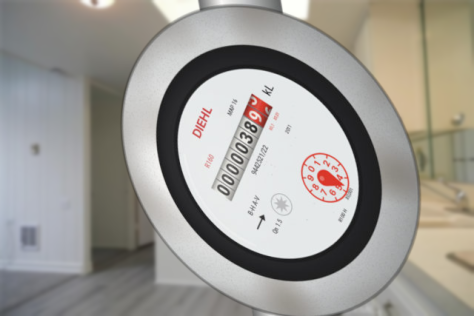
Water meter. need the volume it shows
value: 38.954 kL
